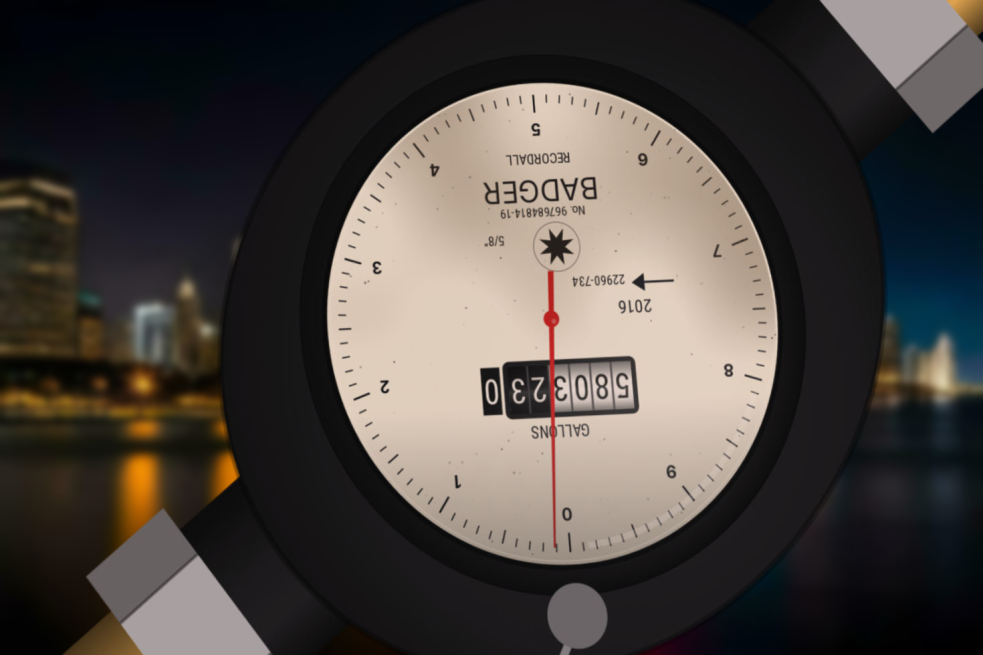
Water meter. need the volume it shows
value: 5803230.1 gal
